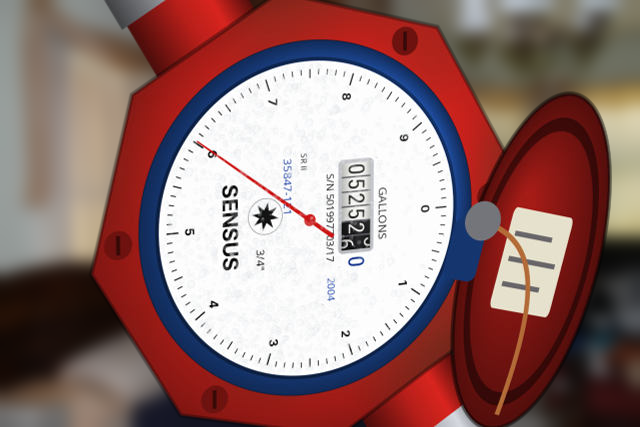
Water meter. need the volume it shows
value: 525256.0 gal
